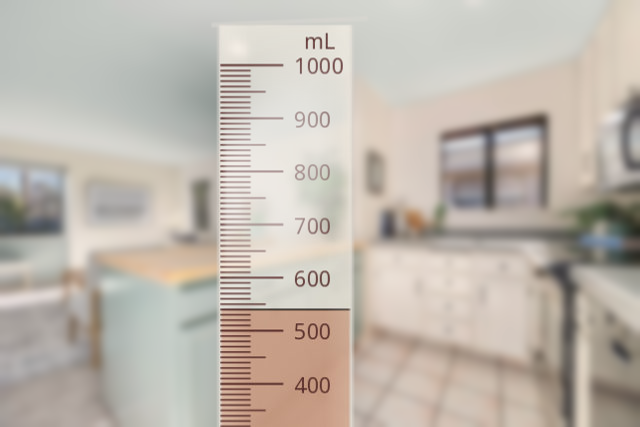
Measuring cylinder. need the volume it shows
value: 540 mL
